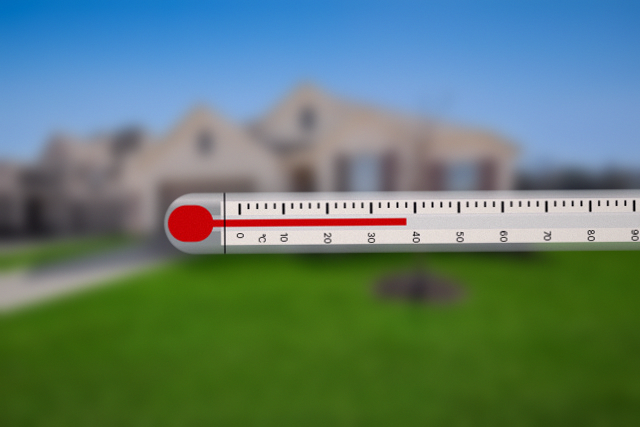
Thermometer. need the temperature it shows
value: 38 °C
